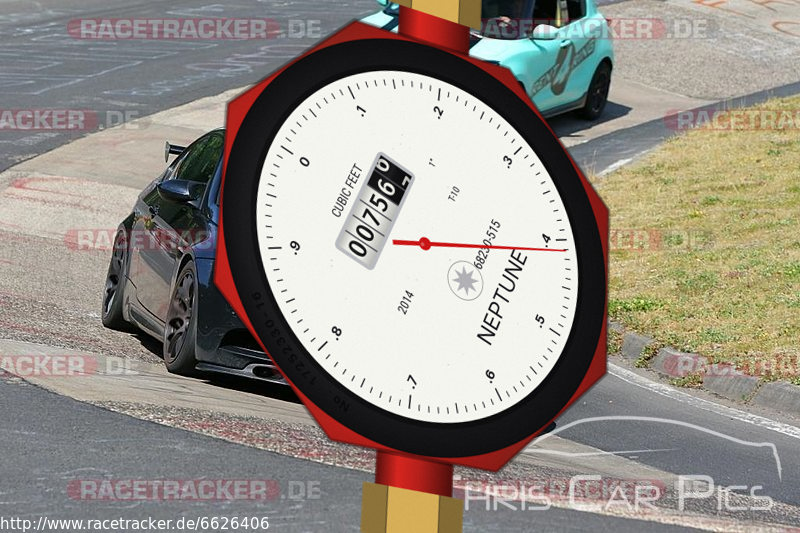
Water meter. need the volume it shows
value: 7566.41 ft³
